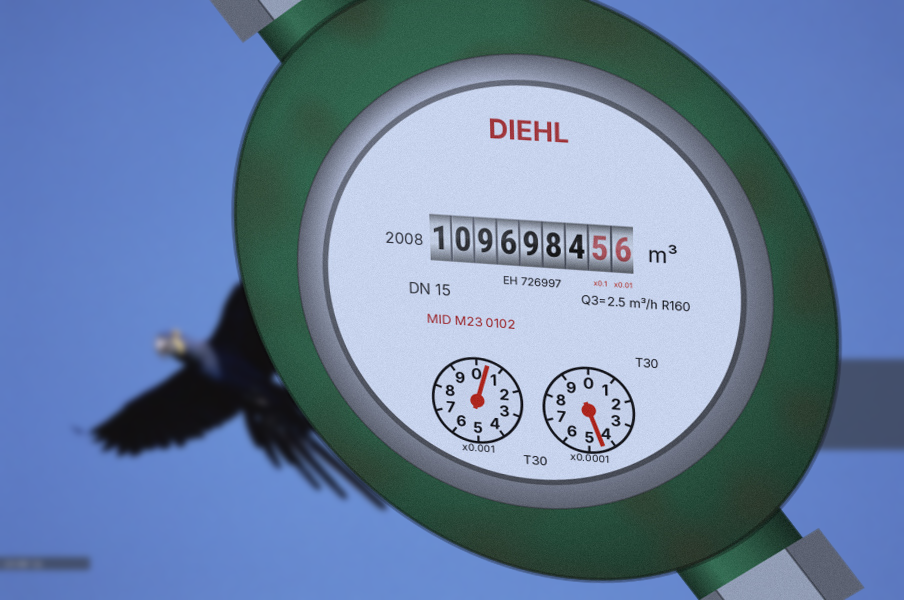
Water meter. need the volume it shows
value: 1096984.5604 m³
